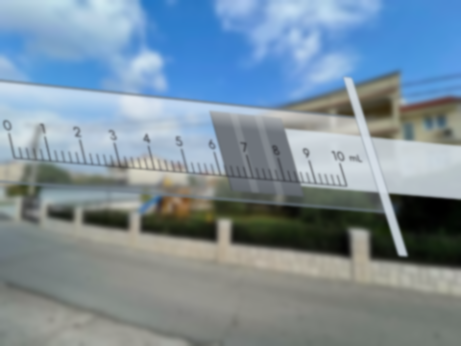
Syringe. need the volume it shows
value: 6.2 mL
